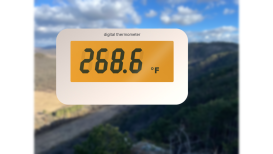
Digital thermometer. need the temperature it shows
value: 268.6 °F
